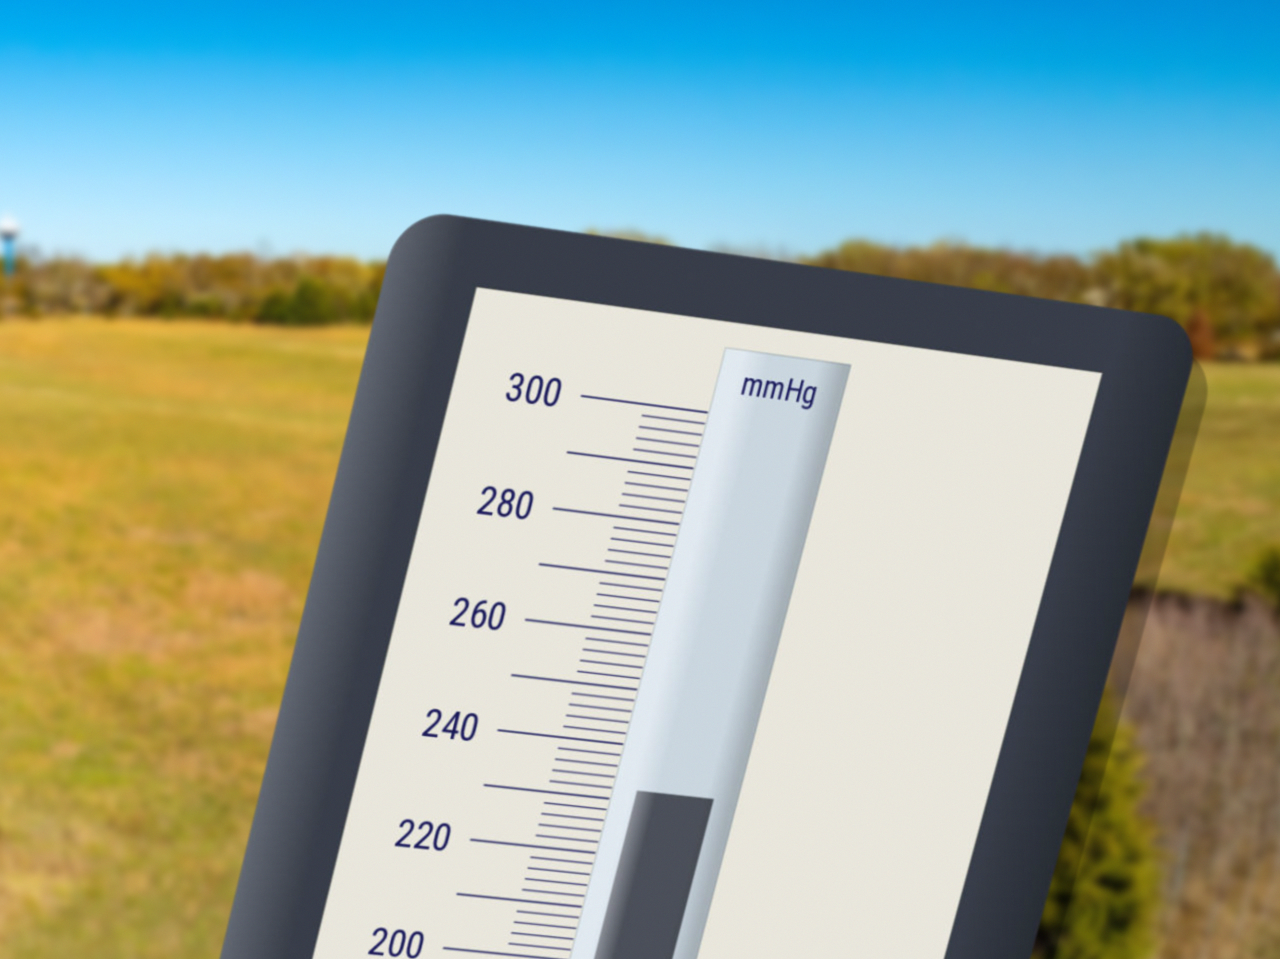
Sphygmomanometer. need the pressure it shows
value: 232 mmHg
